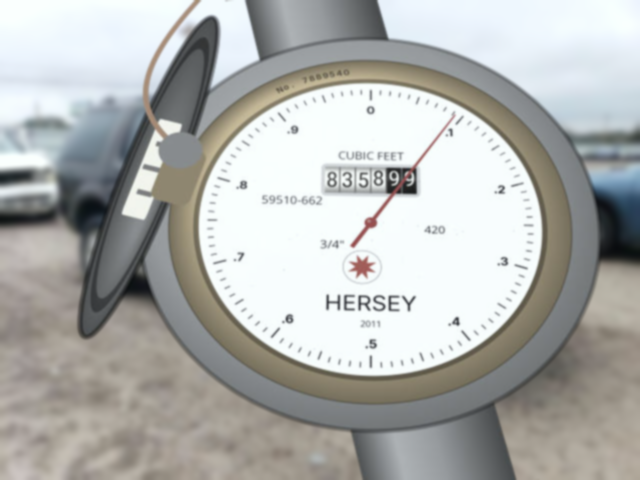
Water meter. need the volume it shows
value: 835899.09 ft³
